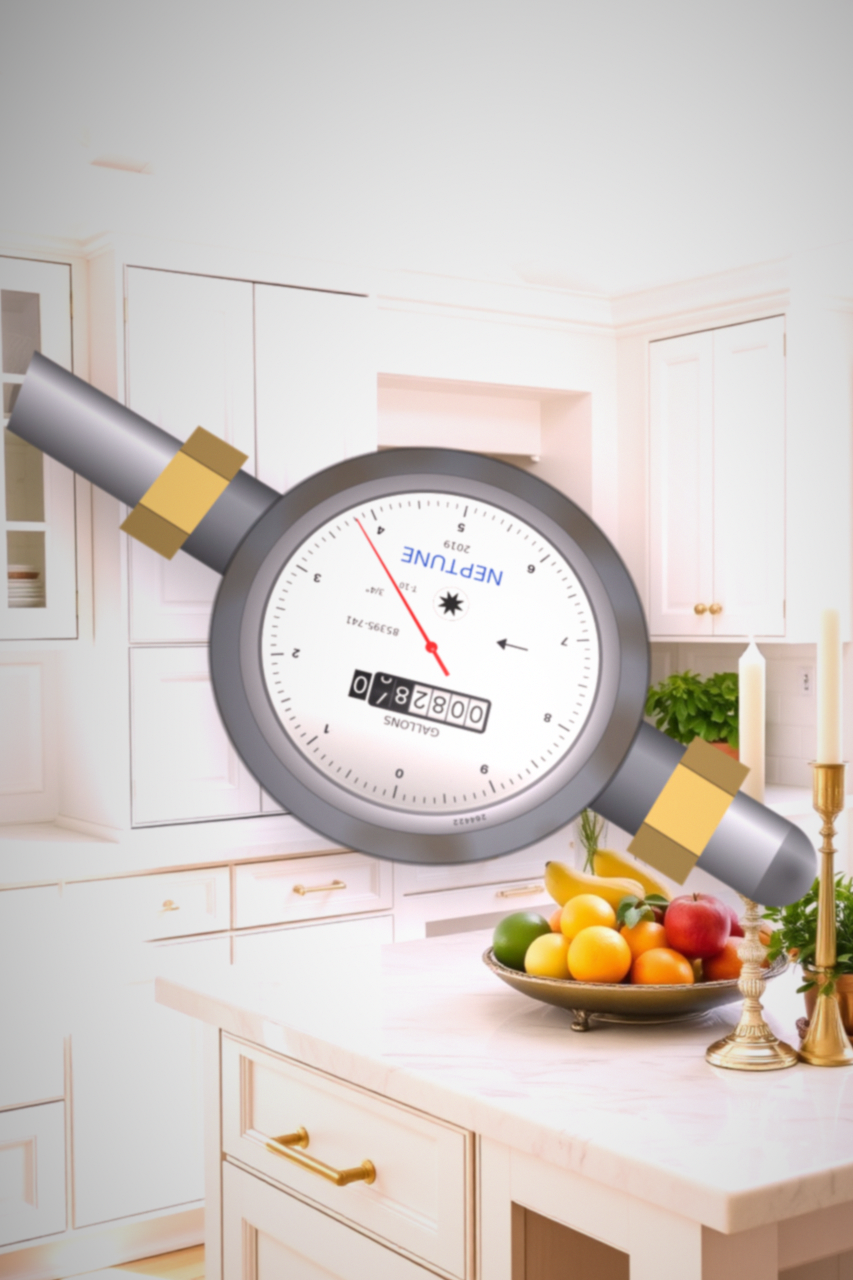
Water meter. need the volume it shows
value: 82873.8 gal
